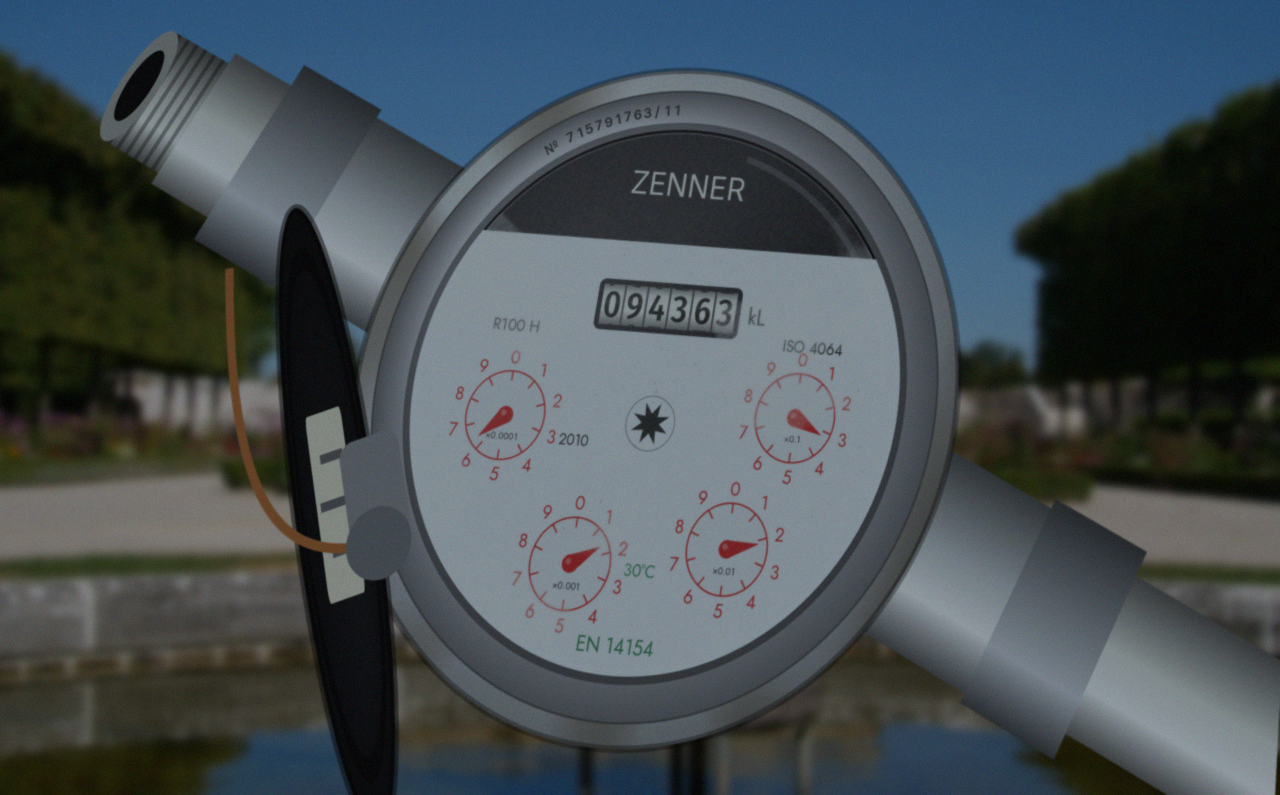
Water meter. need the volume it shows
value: 94363.3216 kL
